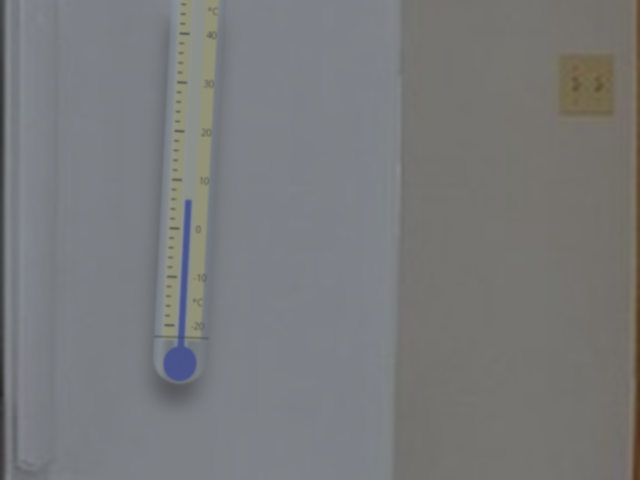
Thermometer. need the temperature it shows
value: 6 °C
